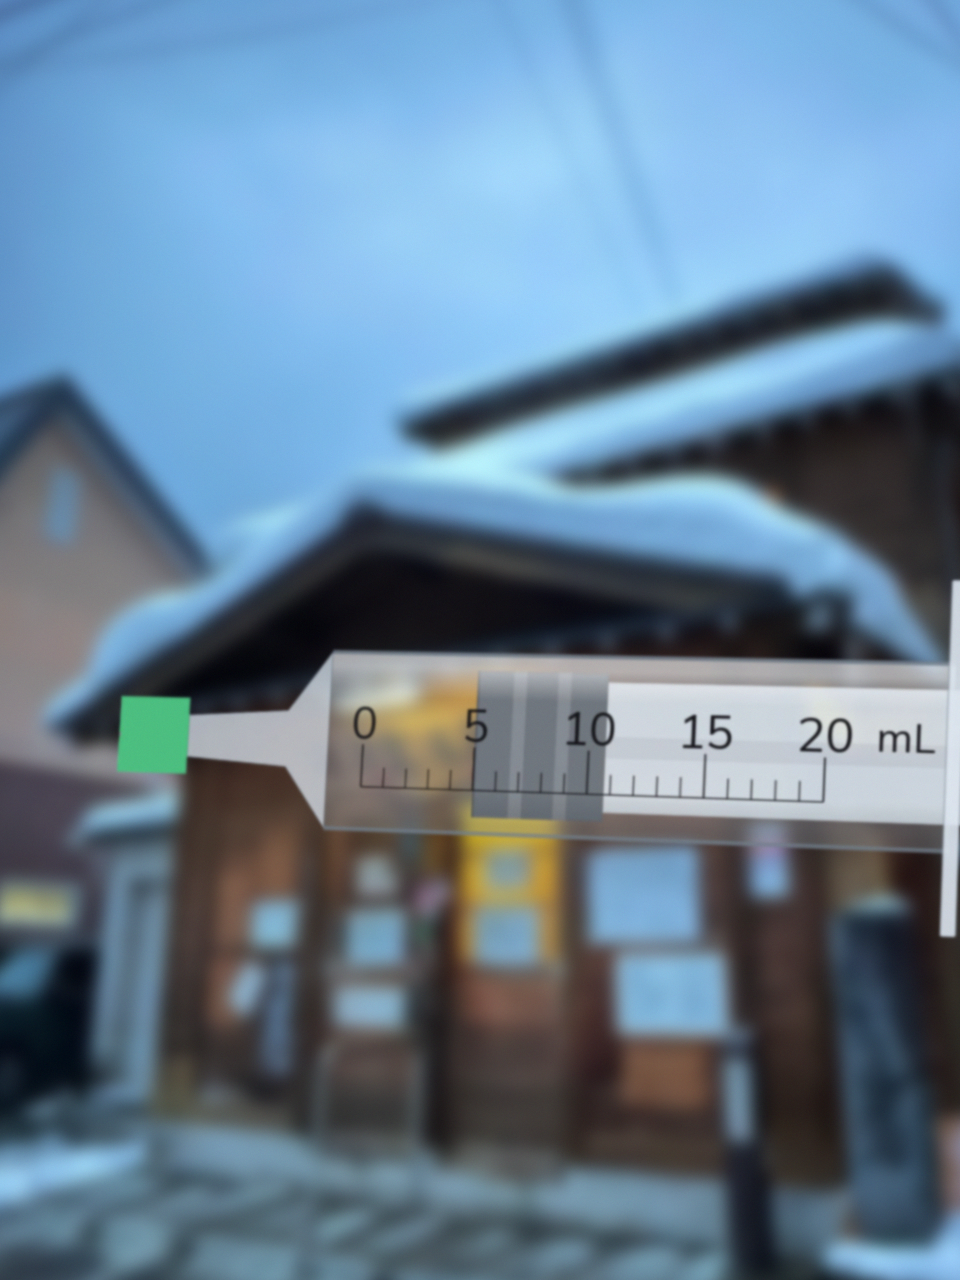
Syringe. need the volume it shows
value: 5 mL
